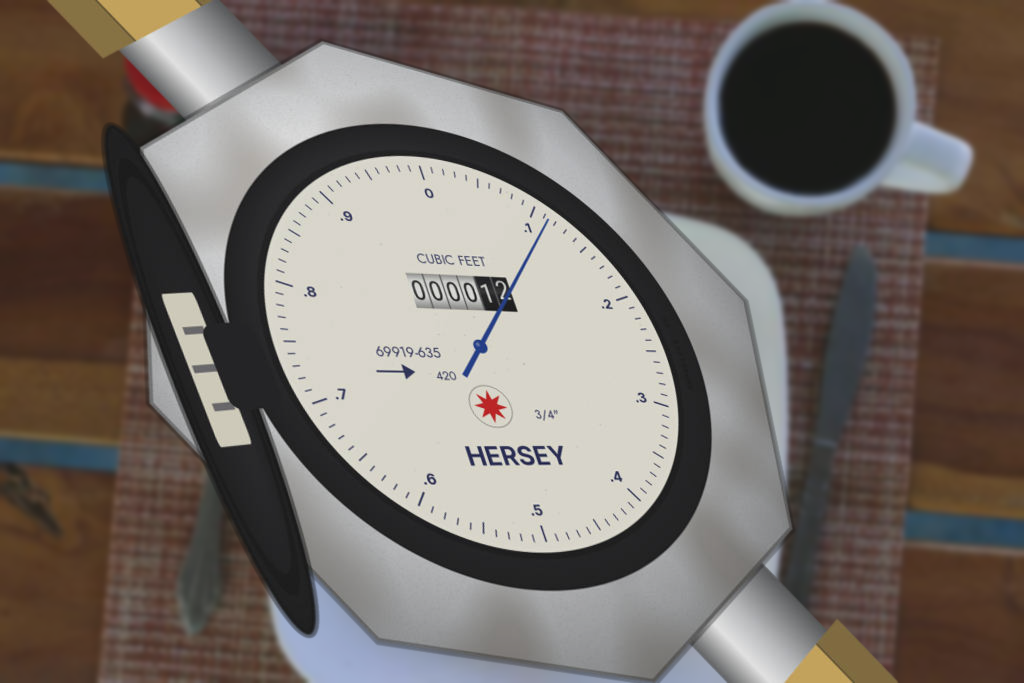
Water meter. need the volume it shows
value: 12.11 ft³
